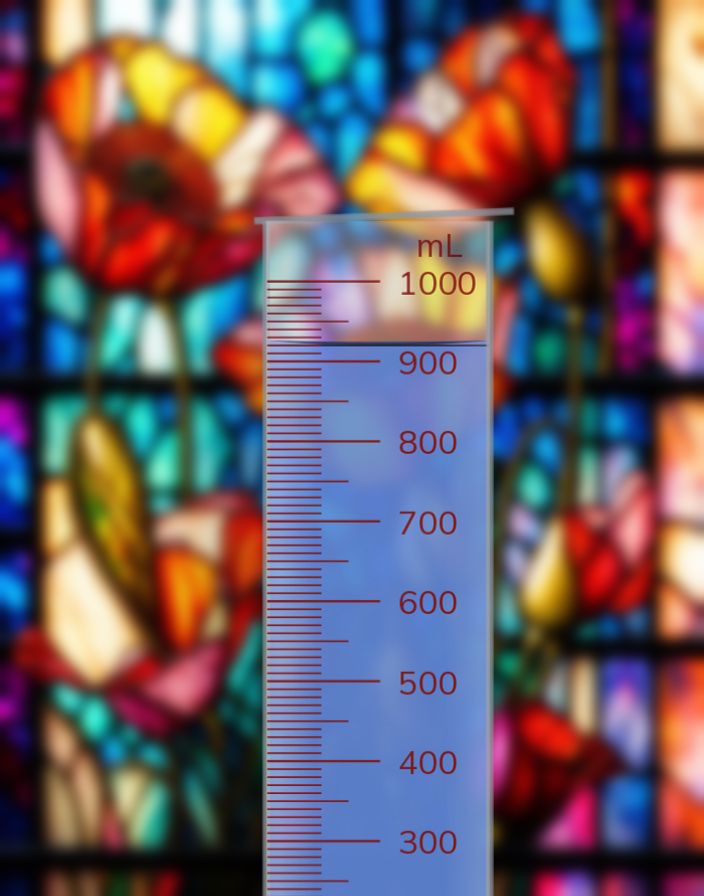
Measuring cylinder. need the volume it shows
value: 920 mL
